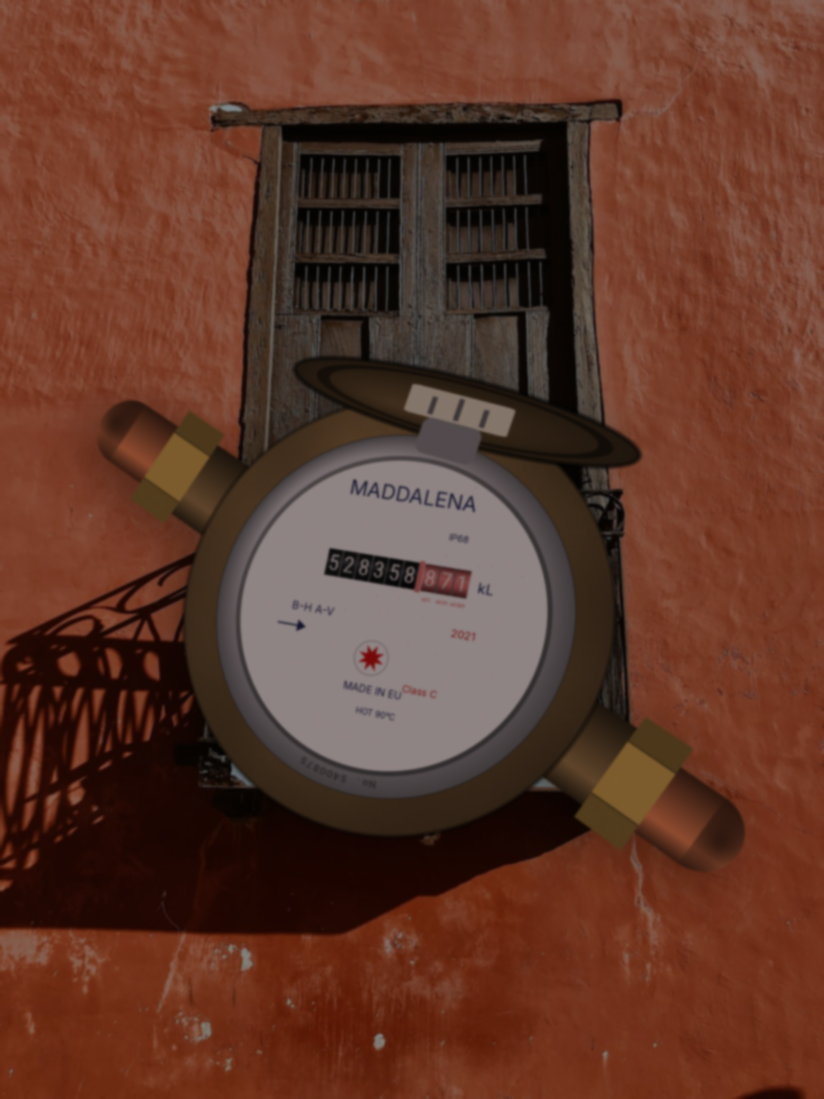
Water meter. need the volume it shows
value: 528358.871 kL
